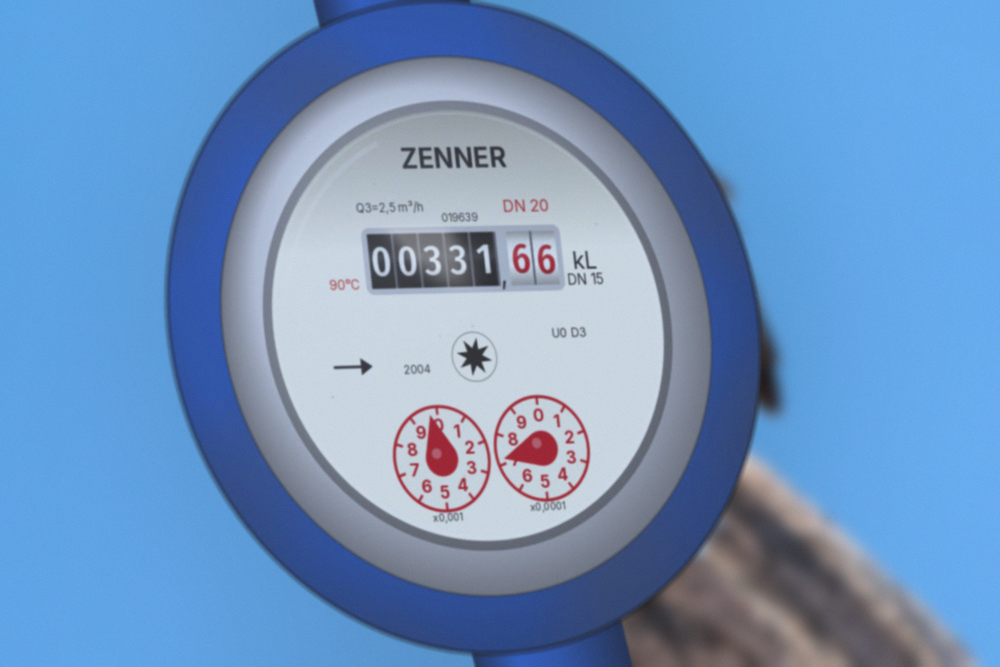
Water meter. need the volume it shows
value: 331.6597 kL
